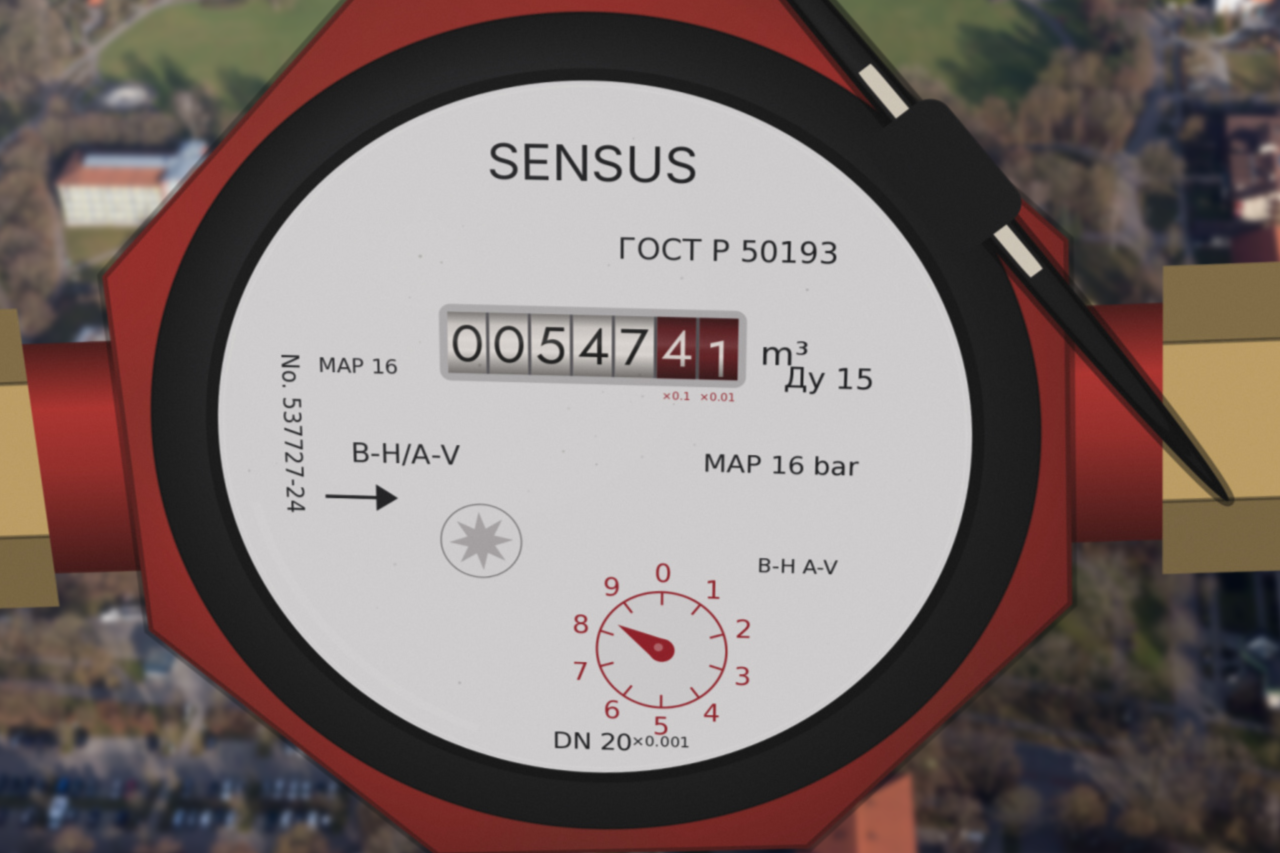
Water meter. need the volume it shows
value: 547.408 m³
